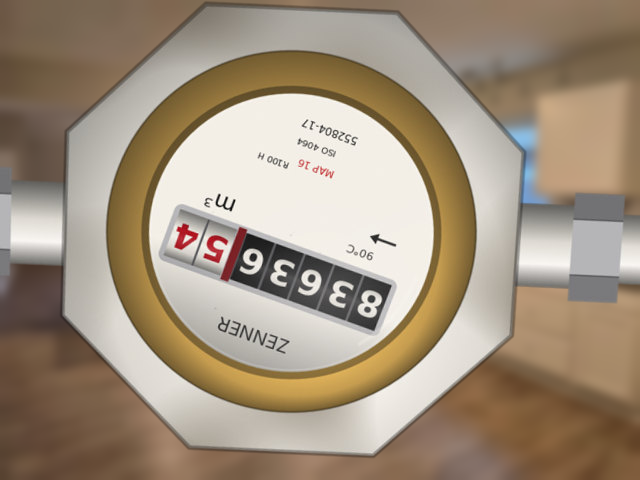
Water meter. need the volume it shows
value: 83636.54 m³
